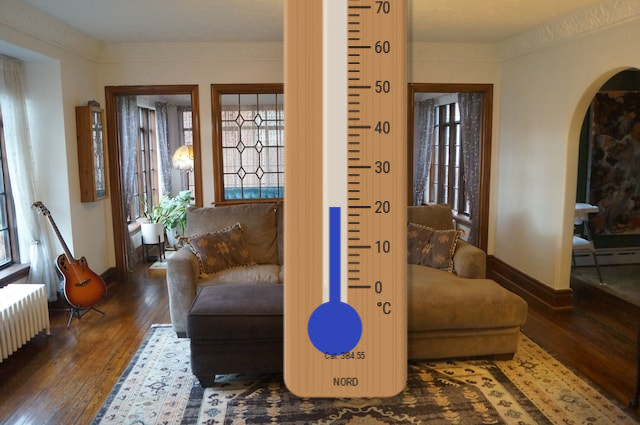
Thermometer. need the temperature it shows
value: 20 °C
